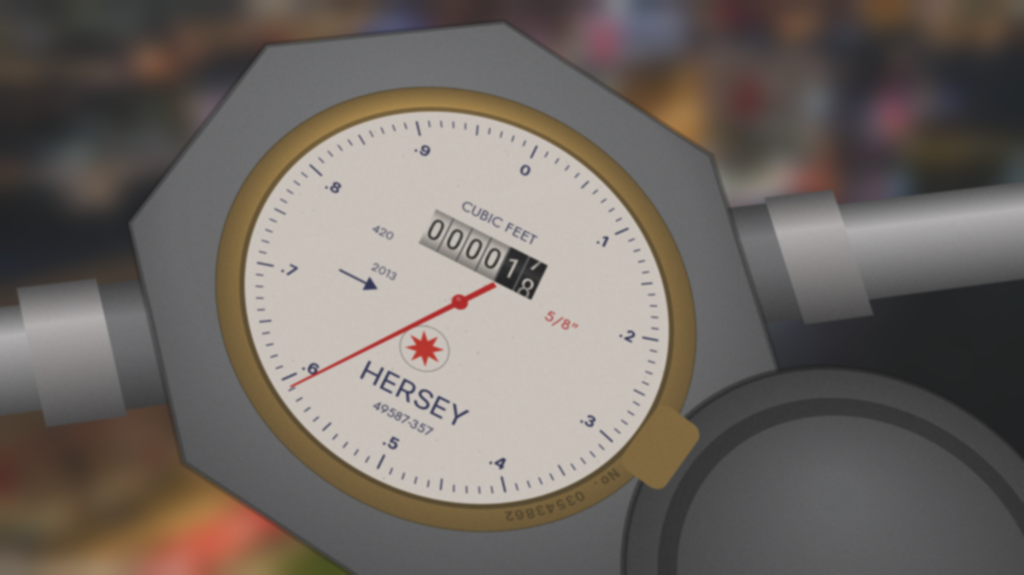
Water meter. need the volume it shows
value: 17.59 ft³
